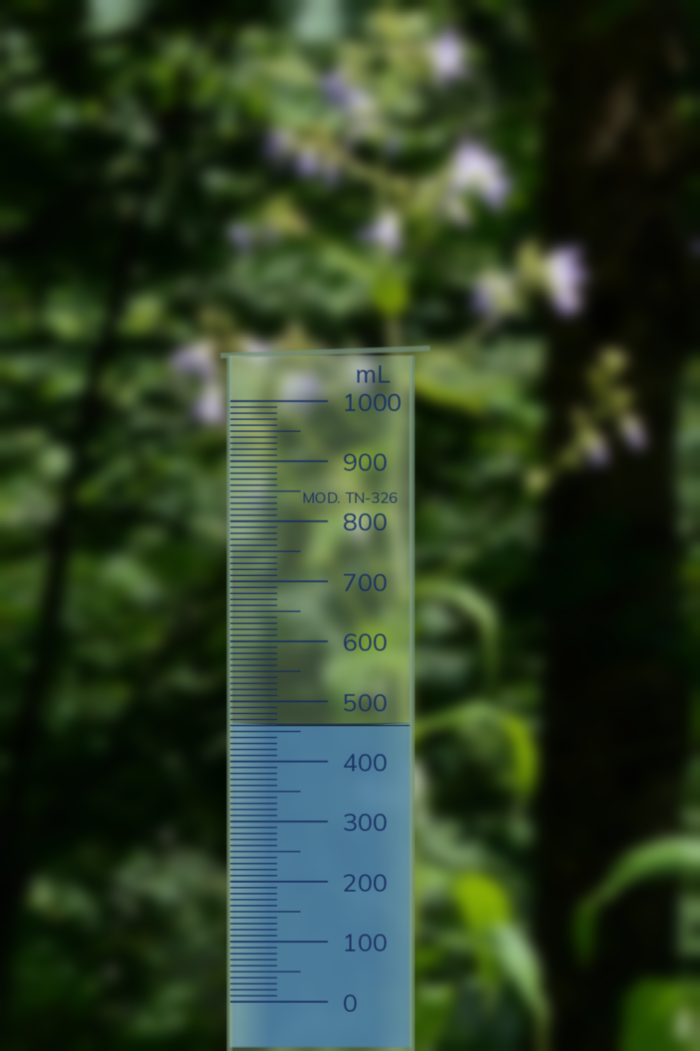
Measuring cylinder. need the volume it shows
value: 460 mL
